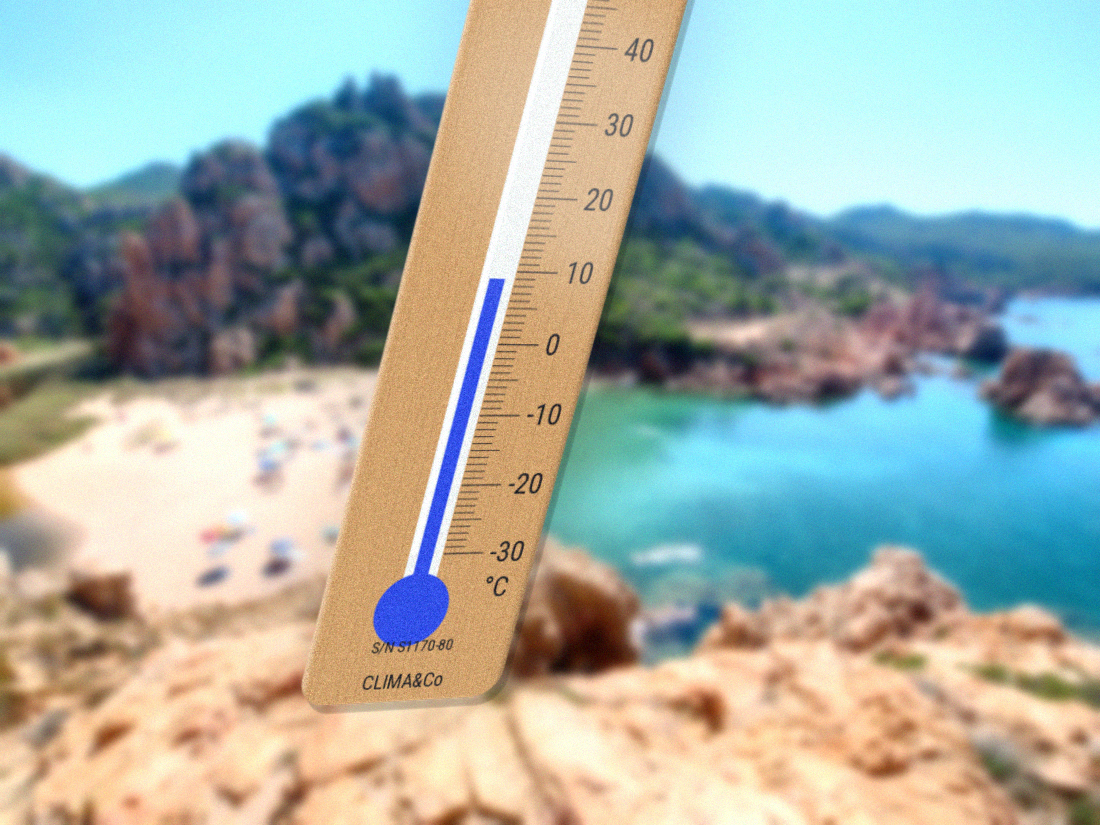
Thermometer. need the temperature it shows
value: 9 °C
